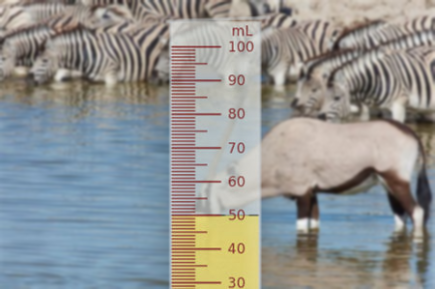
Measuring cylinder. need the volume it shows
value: 50 mL
